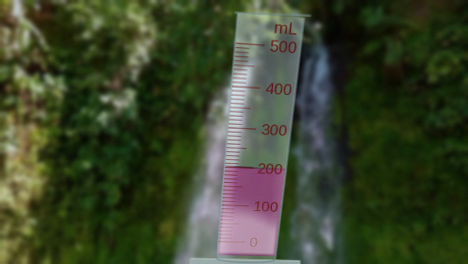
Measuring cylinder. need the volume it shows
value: 200 mL
